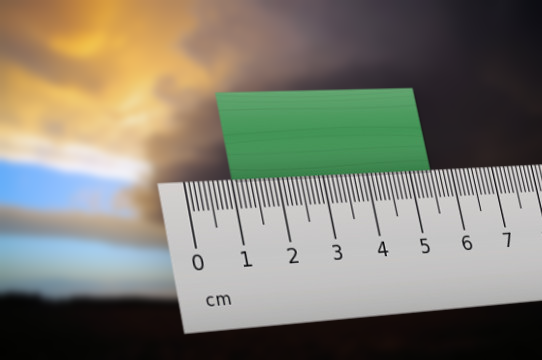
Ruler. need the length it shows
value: 4.5 cm
